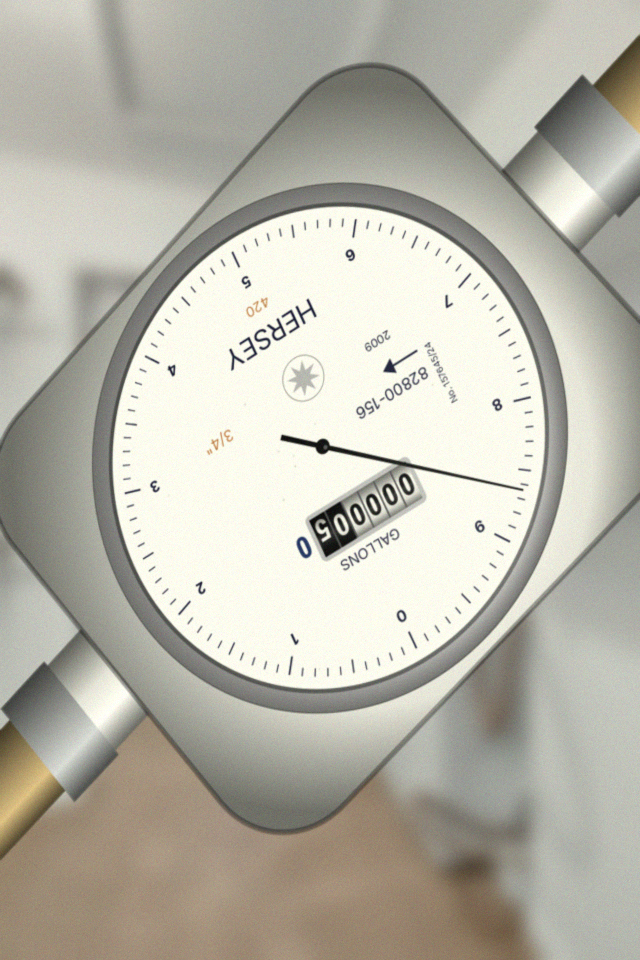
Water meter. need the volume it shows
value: 48.6 gal
